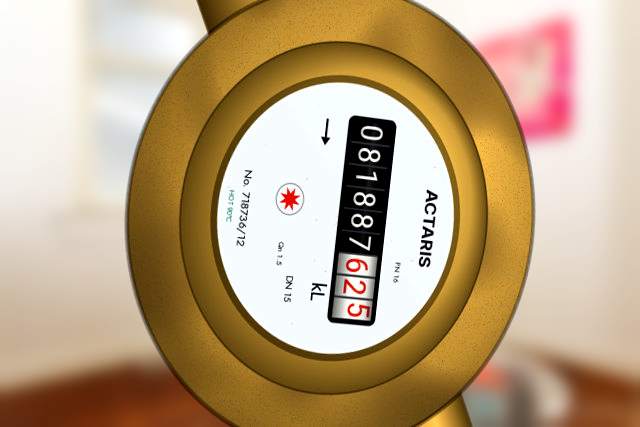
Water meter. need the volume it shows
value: 81887.625 kL
